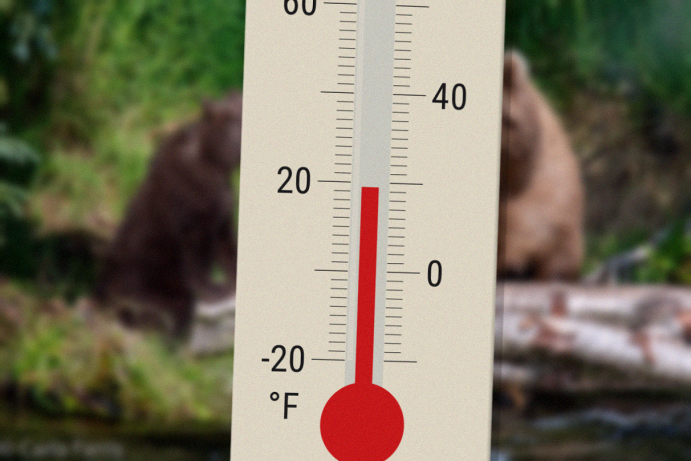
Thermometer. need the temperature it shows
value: 19 °F
